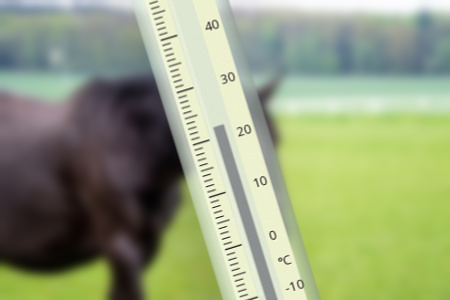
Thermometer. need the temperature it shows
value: 22 °C
